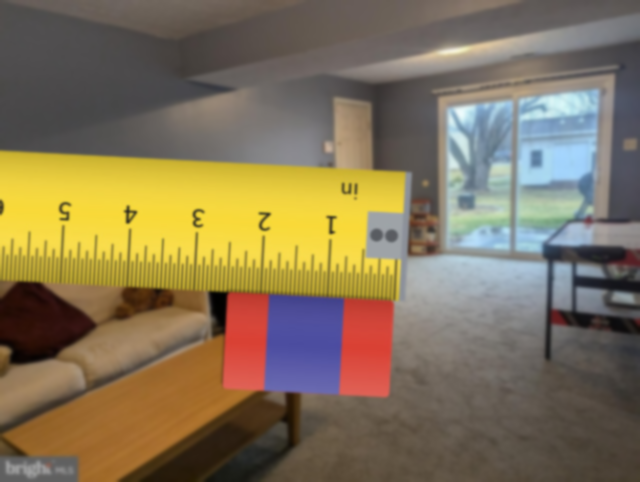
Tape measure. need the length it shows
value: 2.5 in
